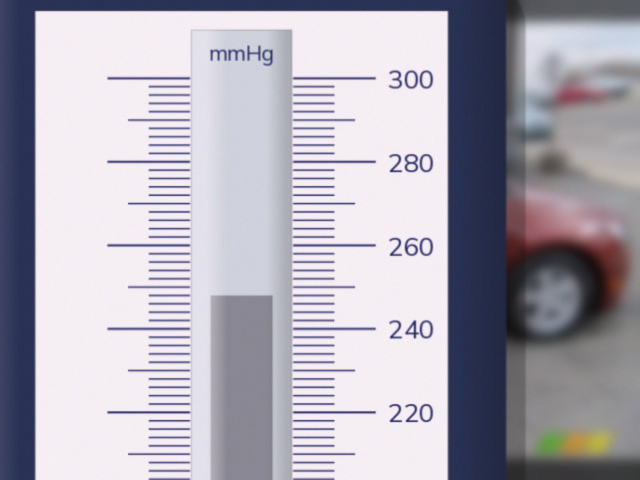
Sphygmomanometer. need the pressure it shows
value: 248 mmHg
